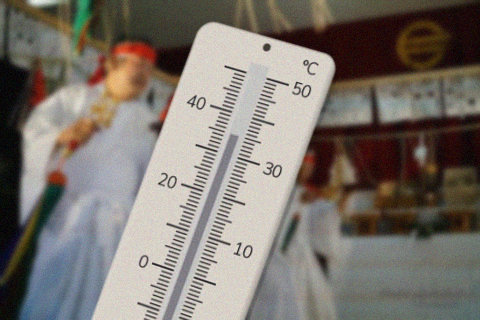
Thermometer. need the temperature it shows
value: 35 °C
